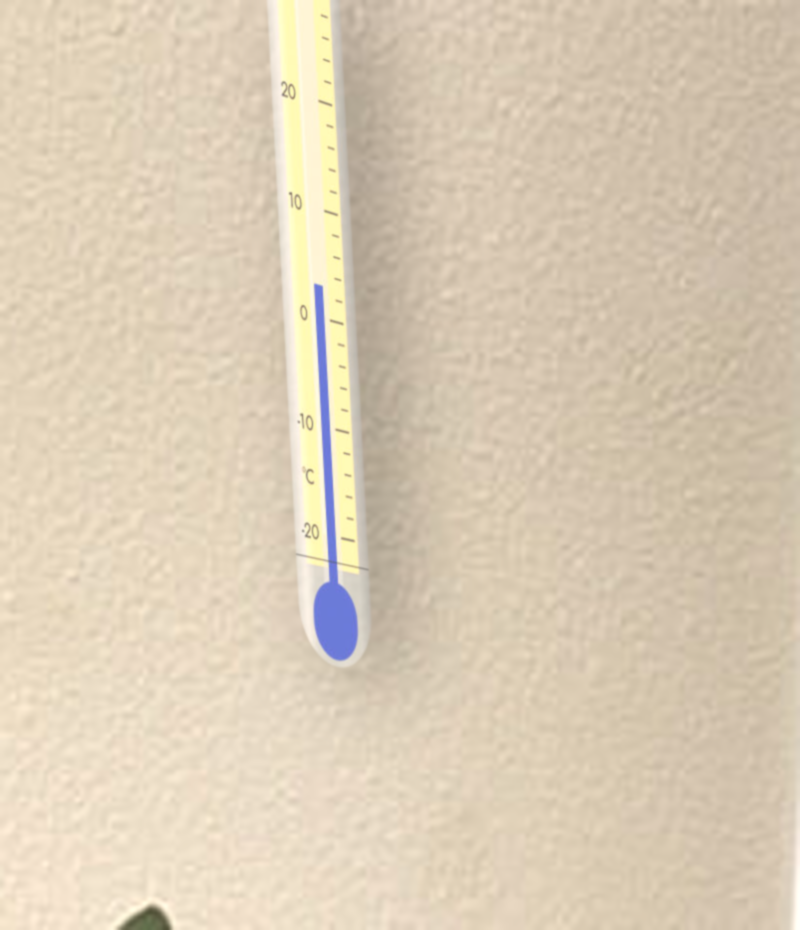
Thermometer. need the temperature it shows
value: 3 °C
